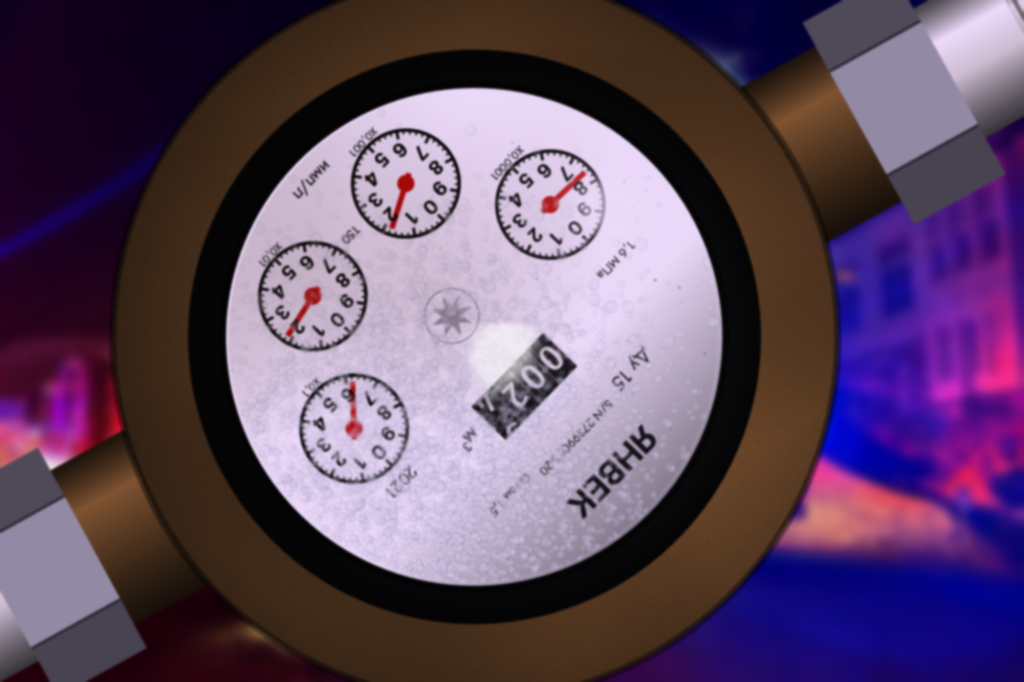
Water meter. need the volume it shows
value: 23.6217 m³
